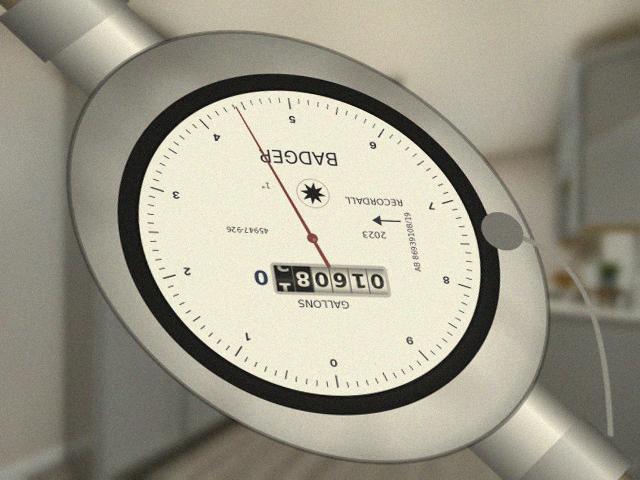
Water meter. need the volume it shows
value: 160814.4 gal
